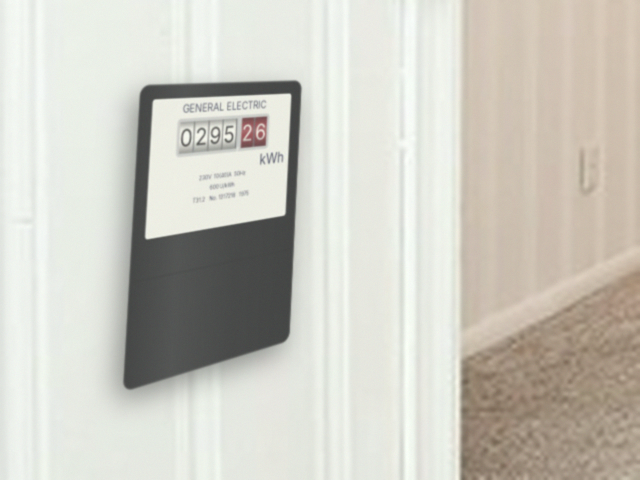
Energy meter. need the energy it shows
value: 295.26 kWh
